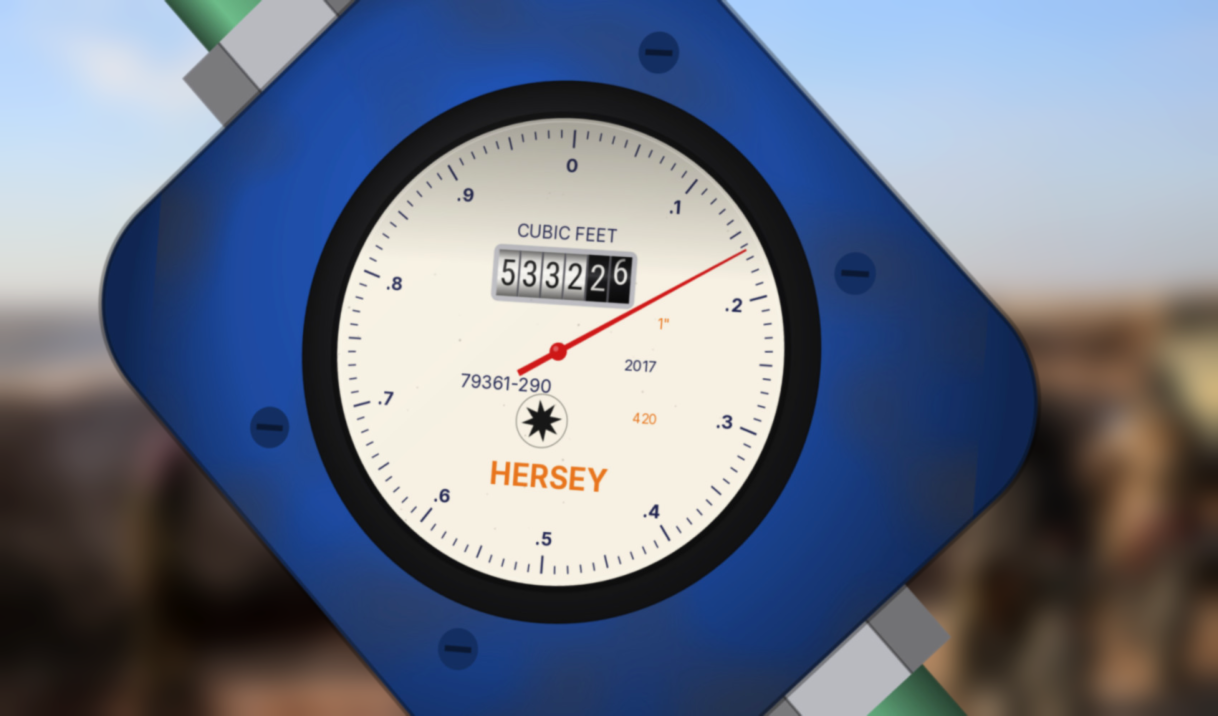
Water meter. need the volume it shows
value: 533226.16 ft³
